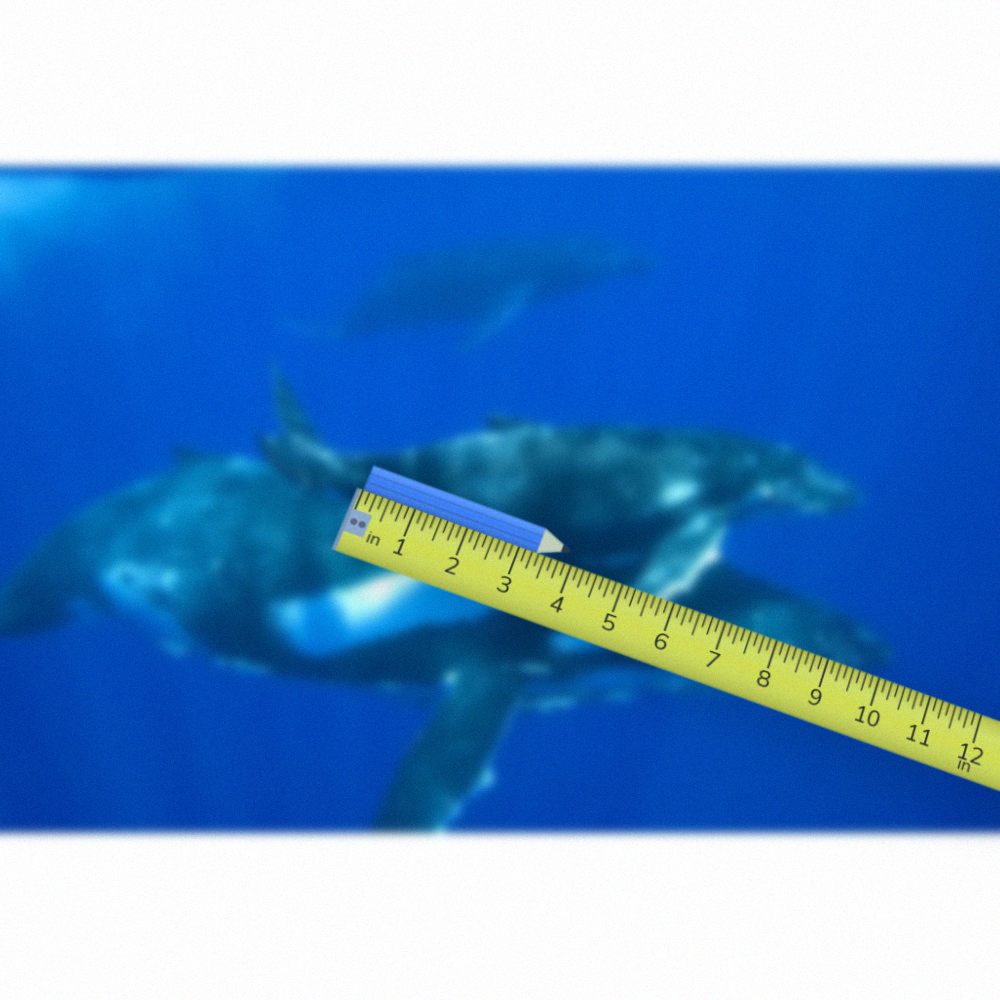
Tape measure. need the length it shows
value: 3.875 in
